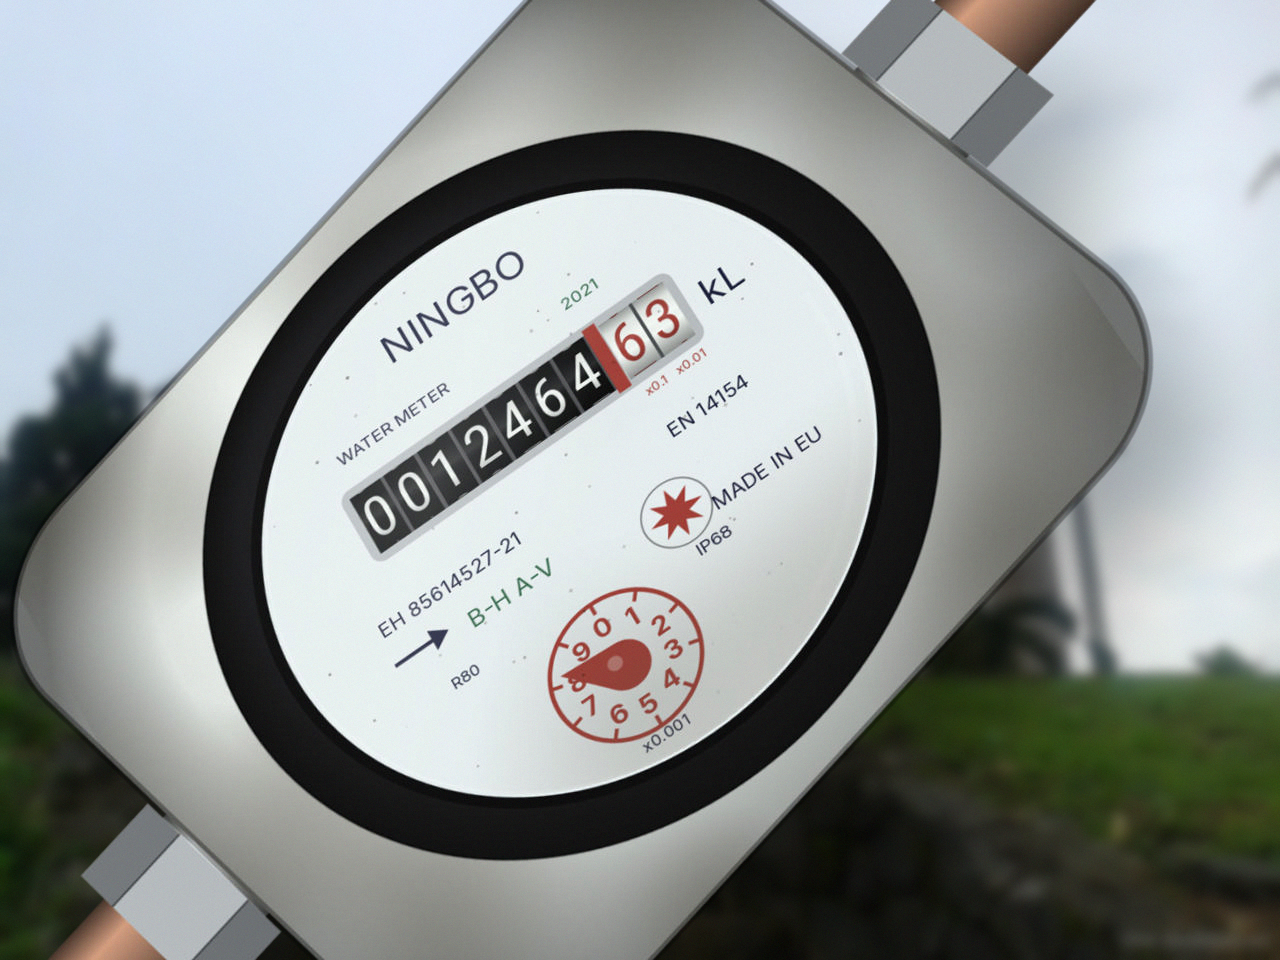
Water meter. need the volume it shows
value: 12464.638 kL
